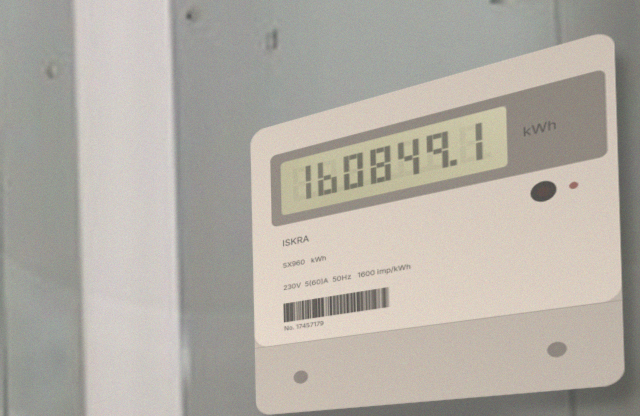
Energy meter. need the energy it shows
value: 160849.1 kWh
